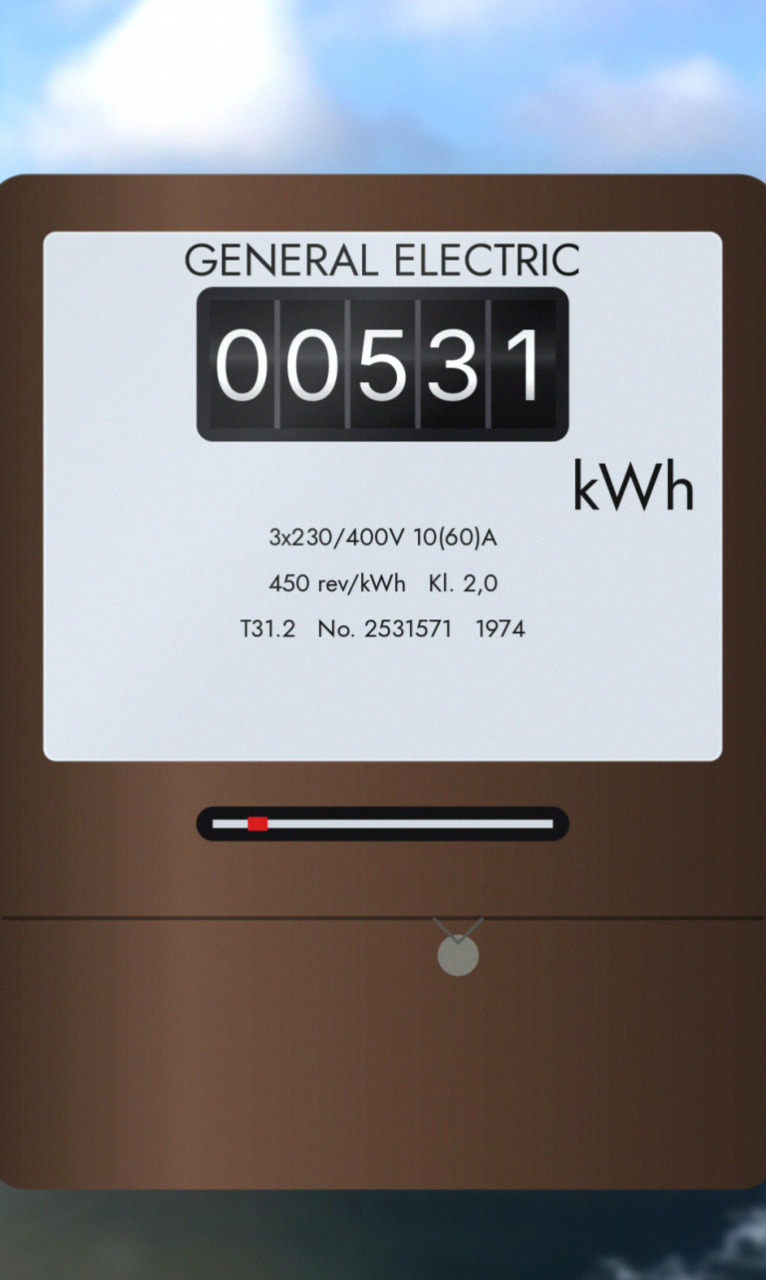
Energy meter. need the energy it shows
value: 531 kWh
